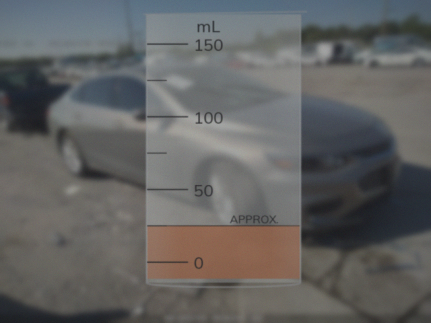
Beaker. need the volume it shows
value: 25 mL
